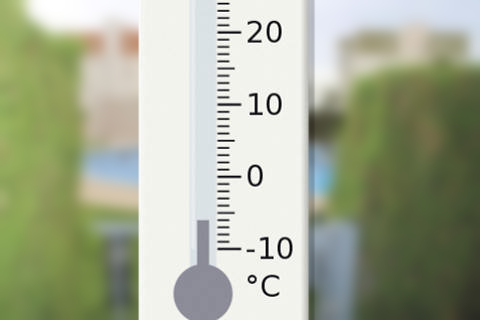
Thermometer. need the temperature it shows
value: -6 °C
